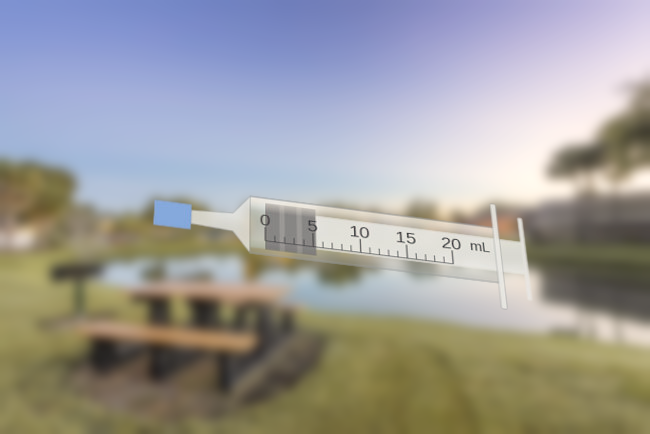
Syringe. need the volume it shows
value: 0 mL
